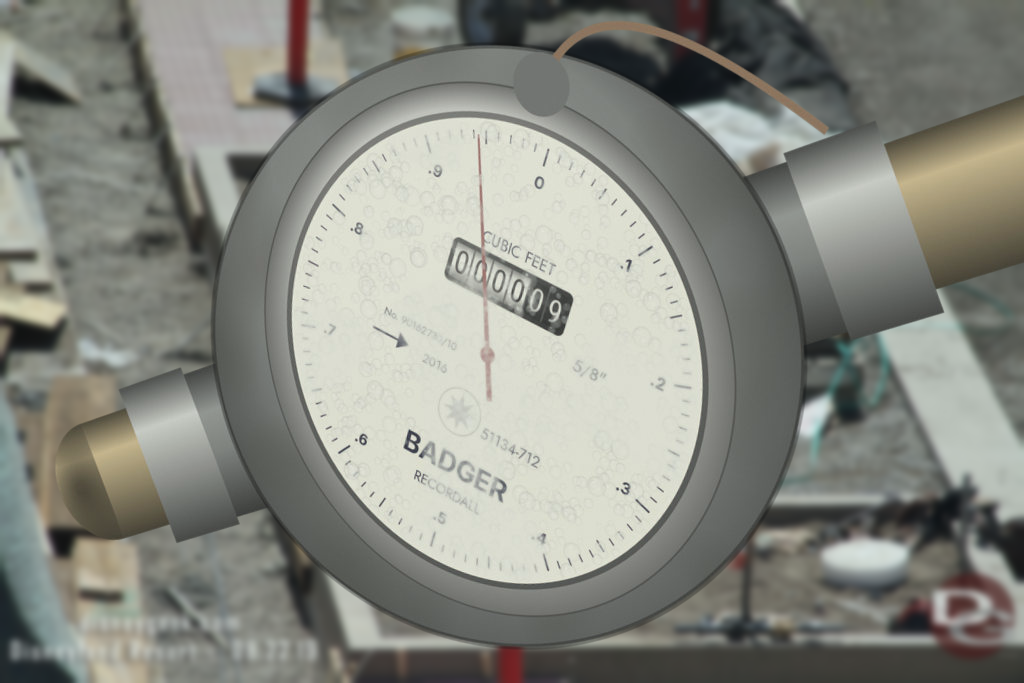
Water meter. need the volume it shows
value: 8.94 ft³
